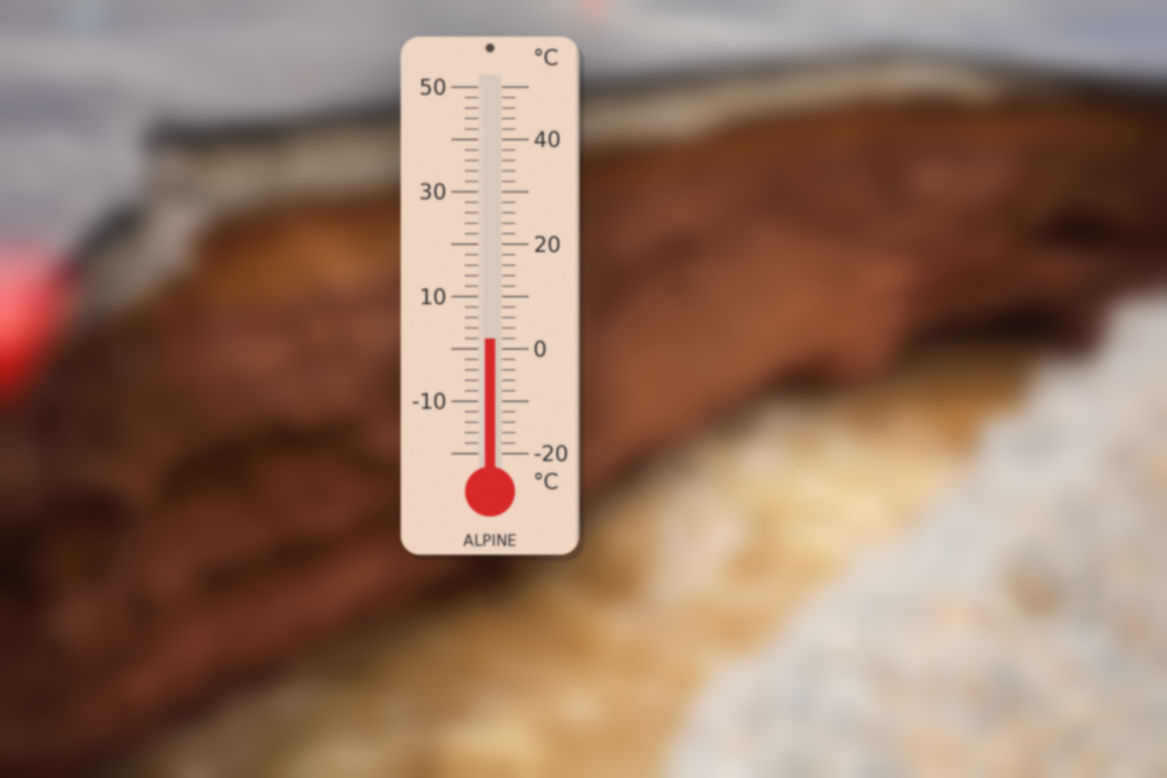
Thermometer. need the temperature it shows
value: 2 °C
